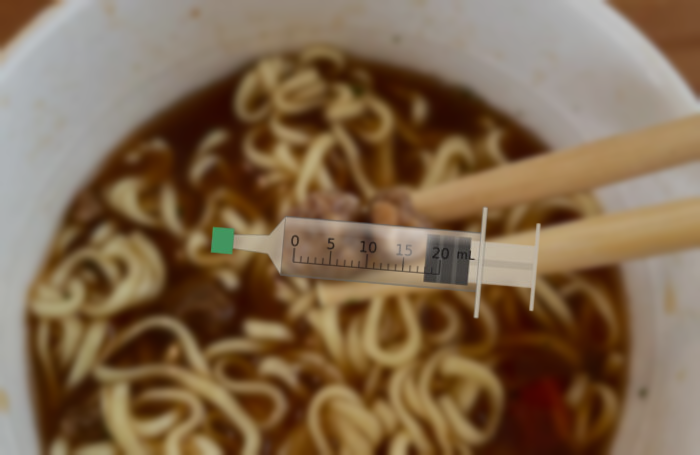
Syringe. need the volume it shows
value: 18 mL
